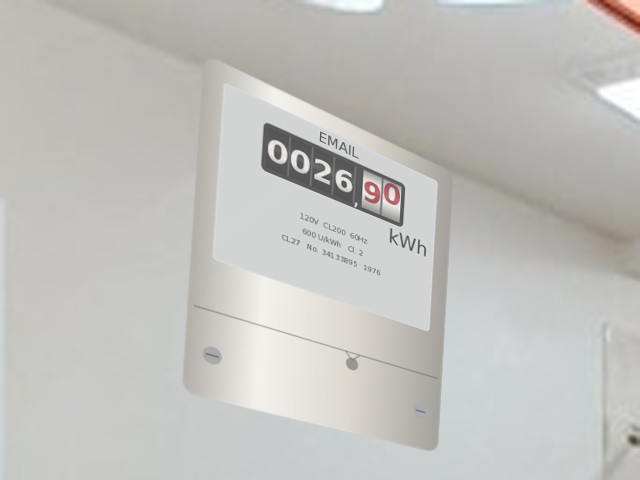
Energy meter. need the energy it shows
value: 26.90 kWh
